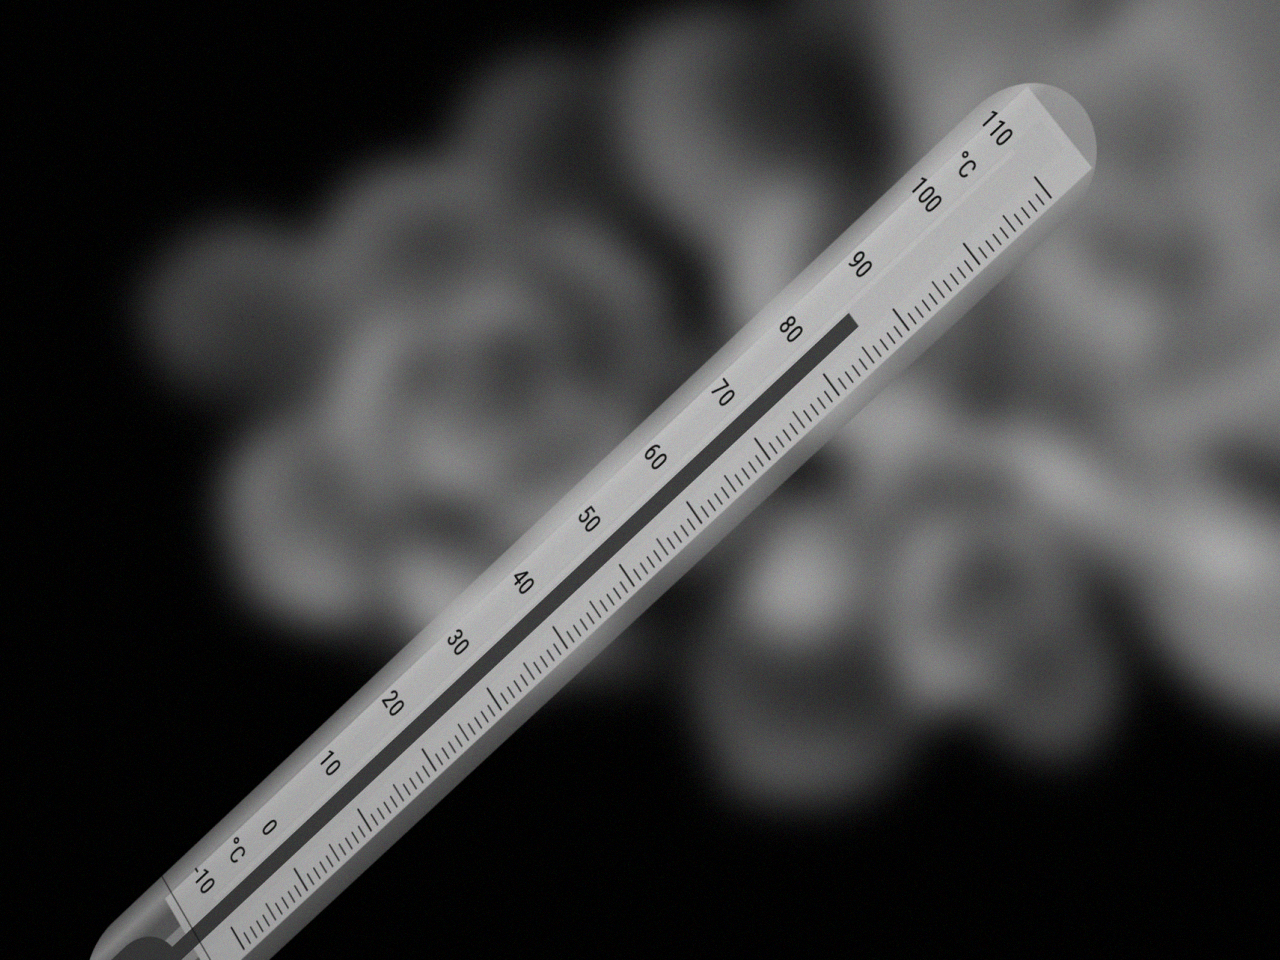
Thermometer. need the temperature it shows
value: 86 °C
